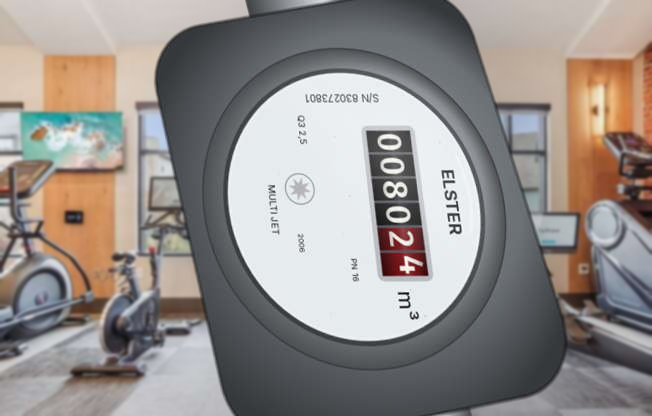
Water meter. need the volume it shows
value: 80.24 m³
